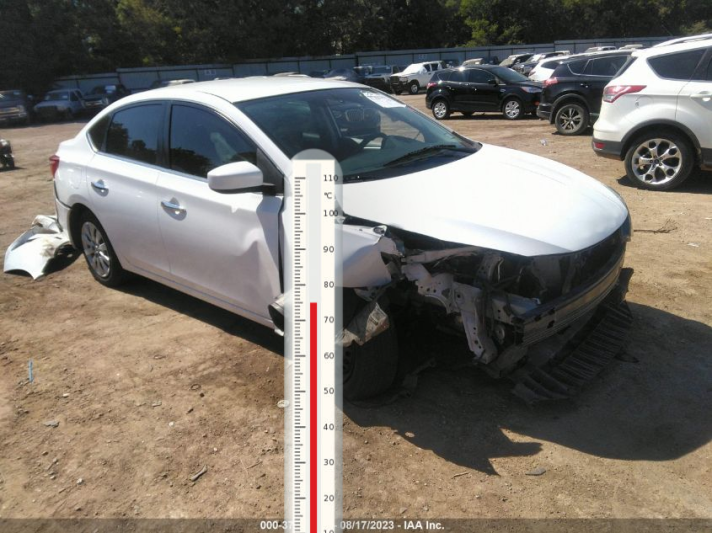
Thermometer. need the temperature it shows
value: 75 °C
